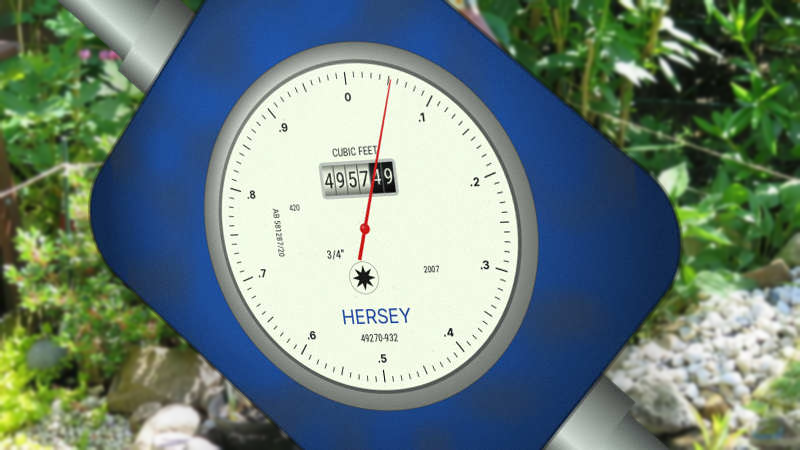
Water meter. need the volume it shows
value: 495749.05 ft³
